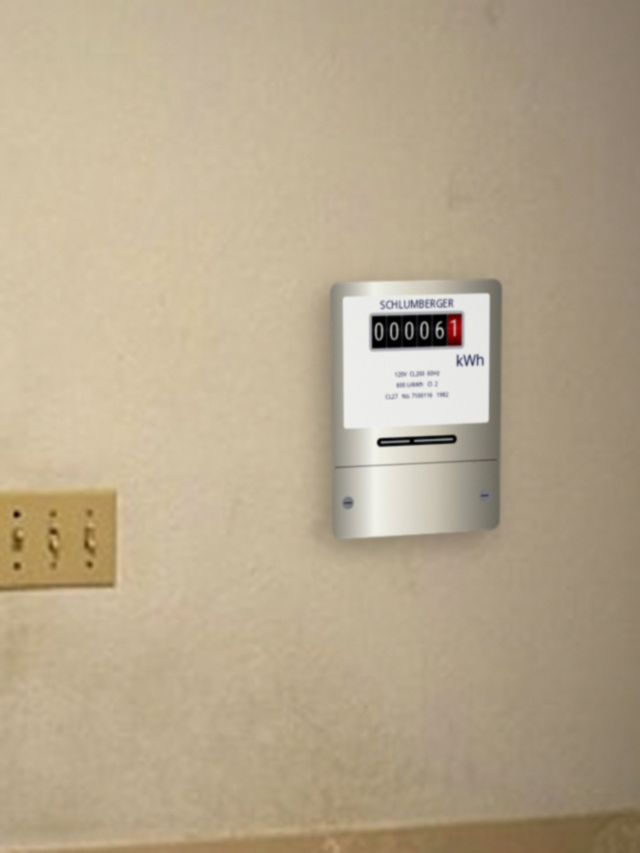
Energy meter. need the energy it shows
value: 6.1 kWh
